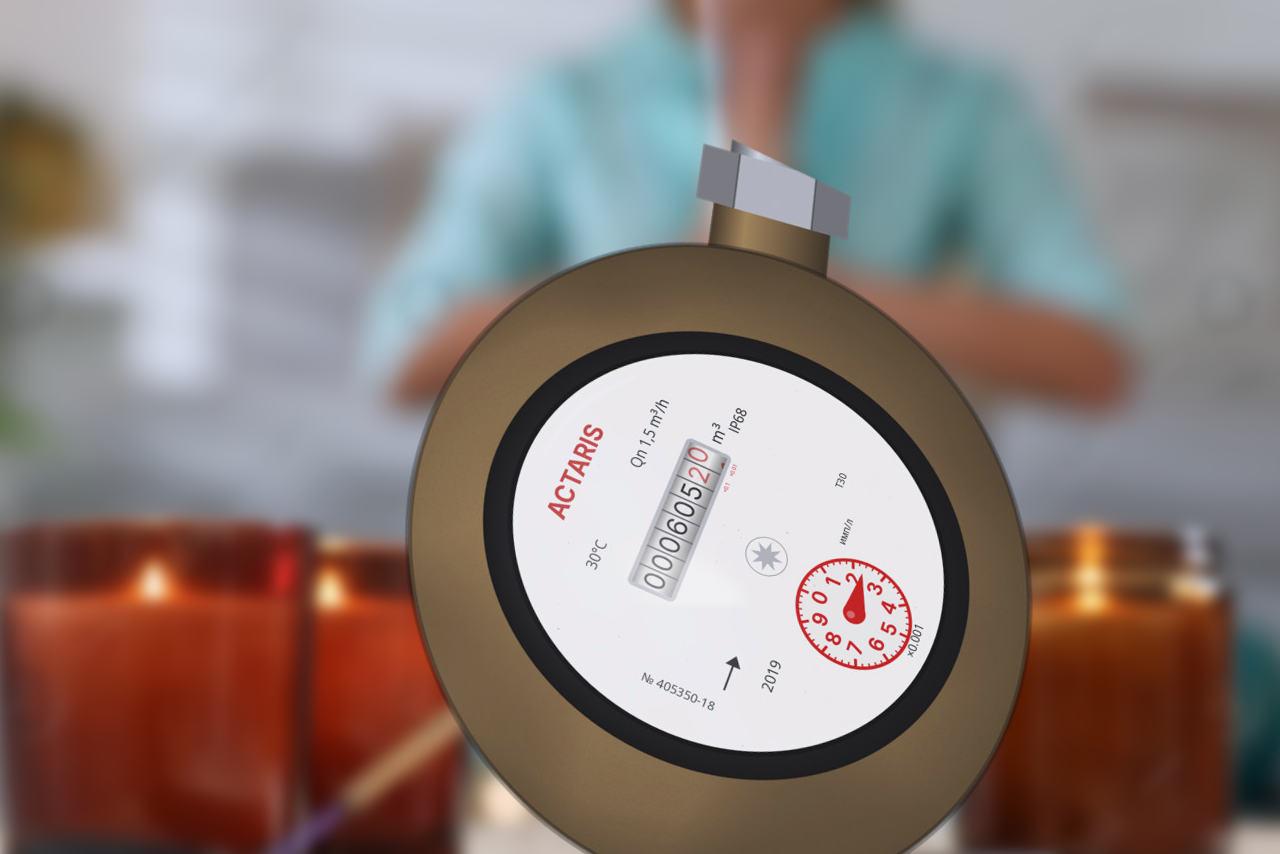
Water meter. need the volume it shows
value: 605.202 m³
